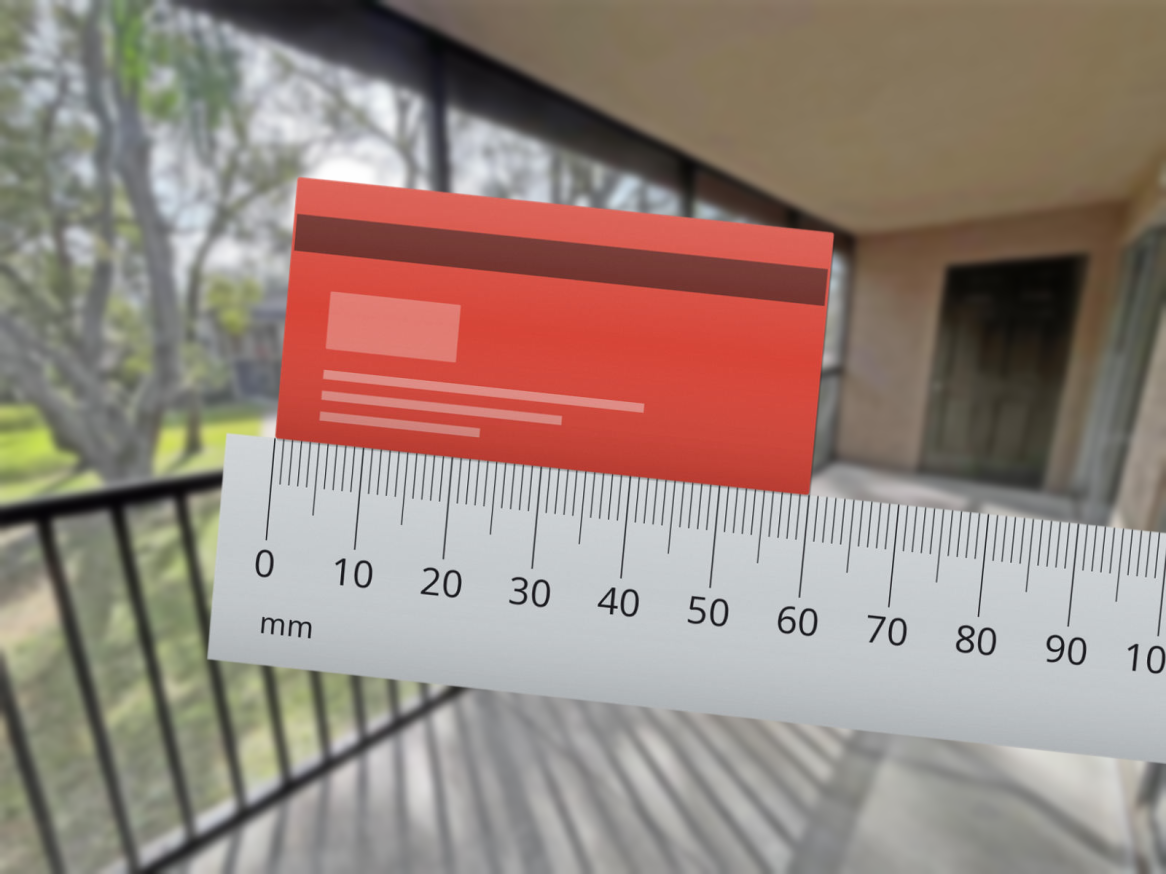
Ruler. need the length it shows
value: 60 mm
